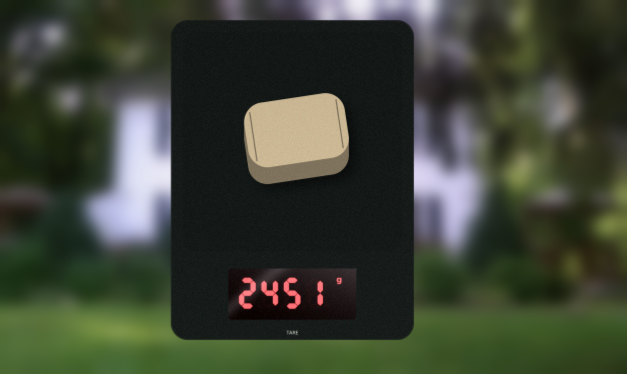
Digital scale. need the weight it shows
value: 2451 g
